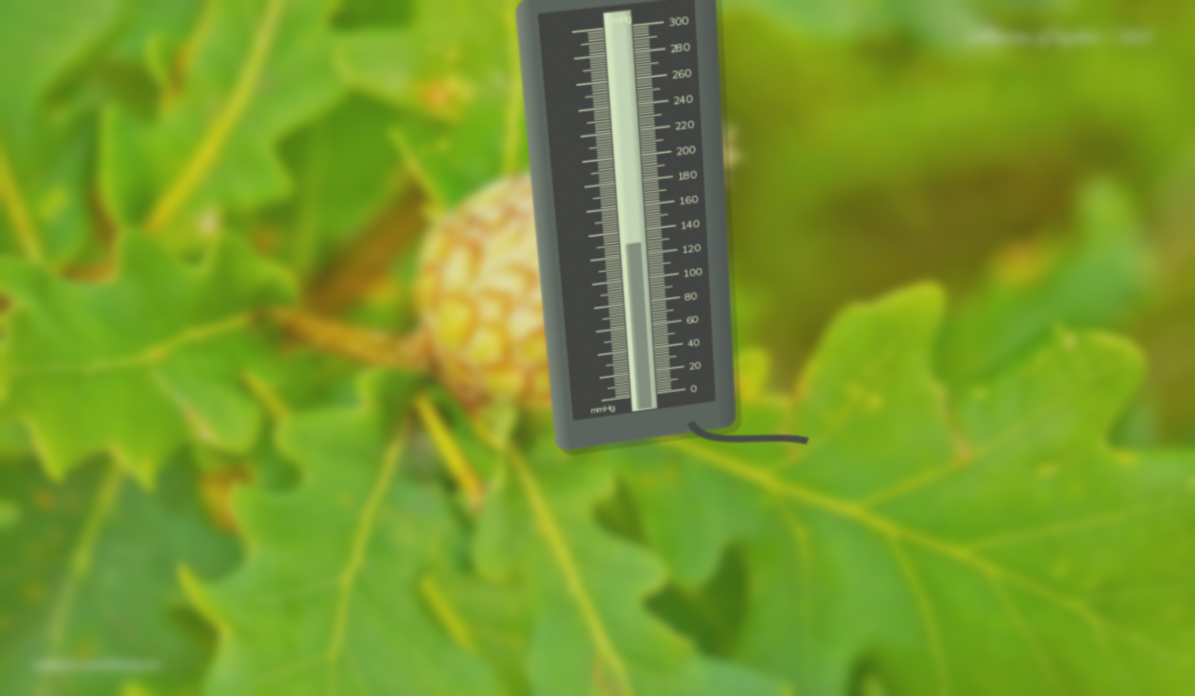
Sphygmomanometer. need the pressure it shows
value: 130 mmHg
